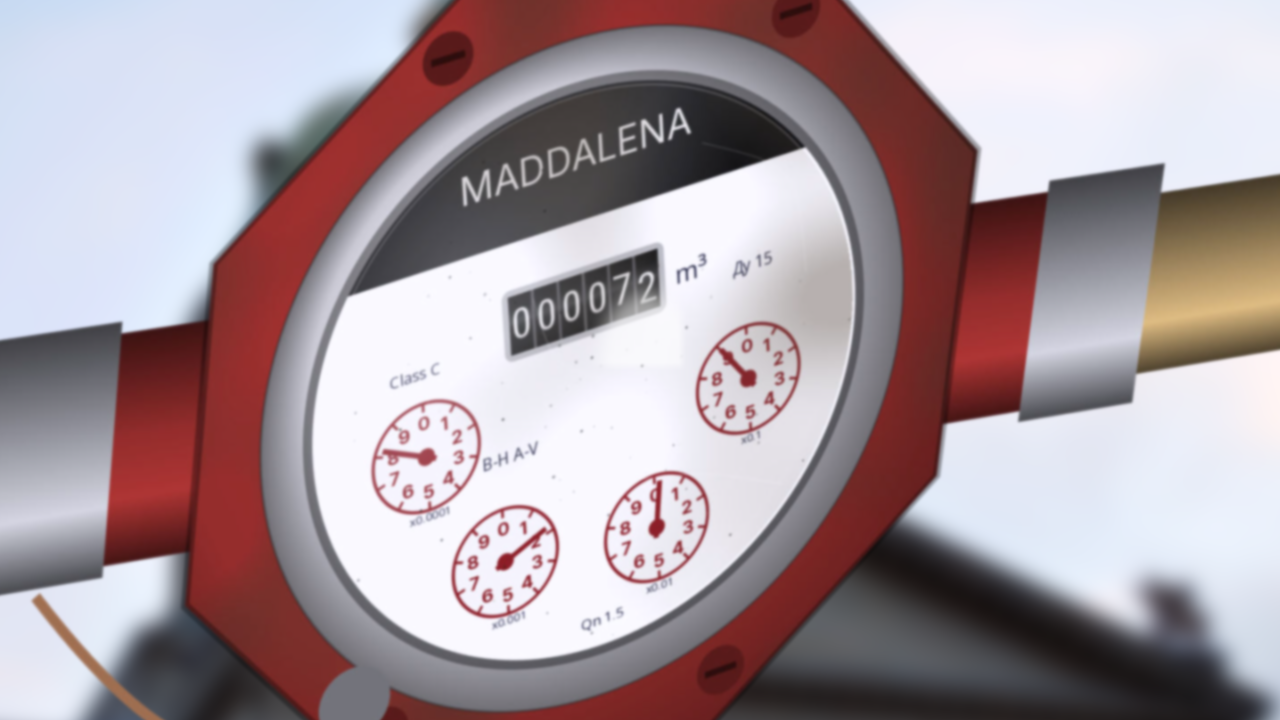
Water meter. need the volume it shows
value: 71.9018 m³
